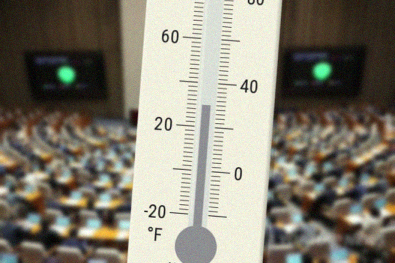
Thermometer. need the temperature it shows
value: 30 °F
